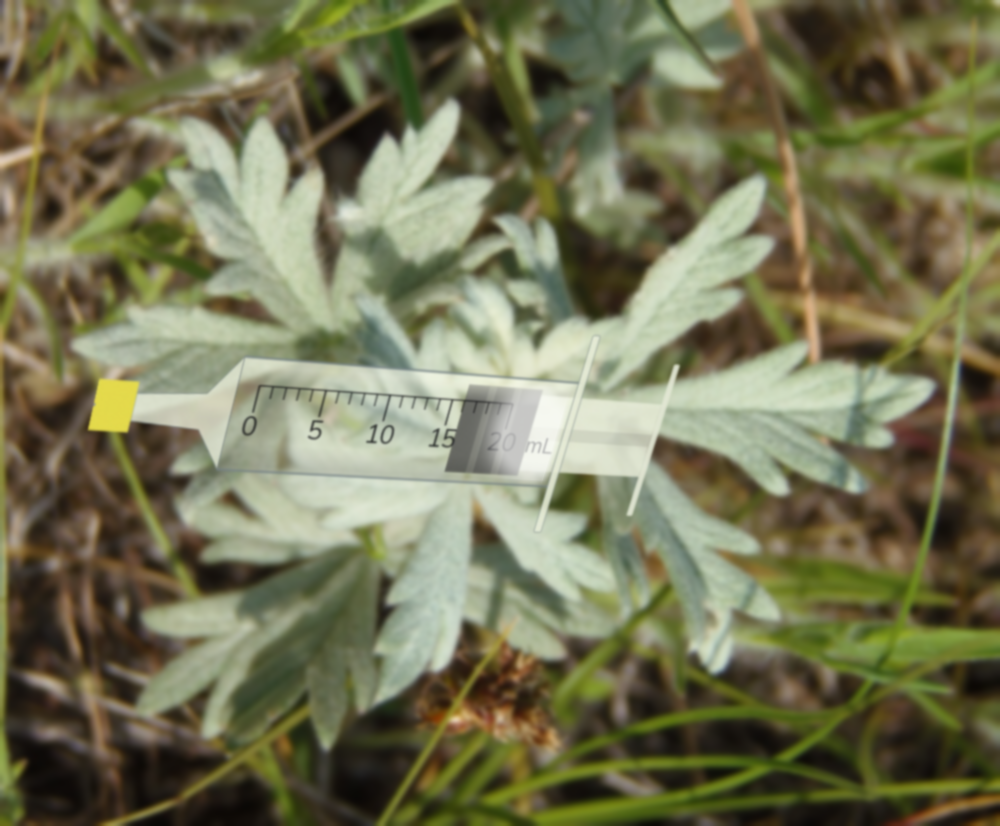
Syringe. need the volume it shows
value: 16 mL
